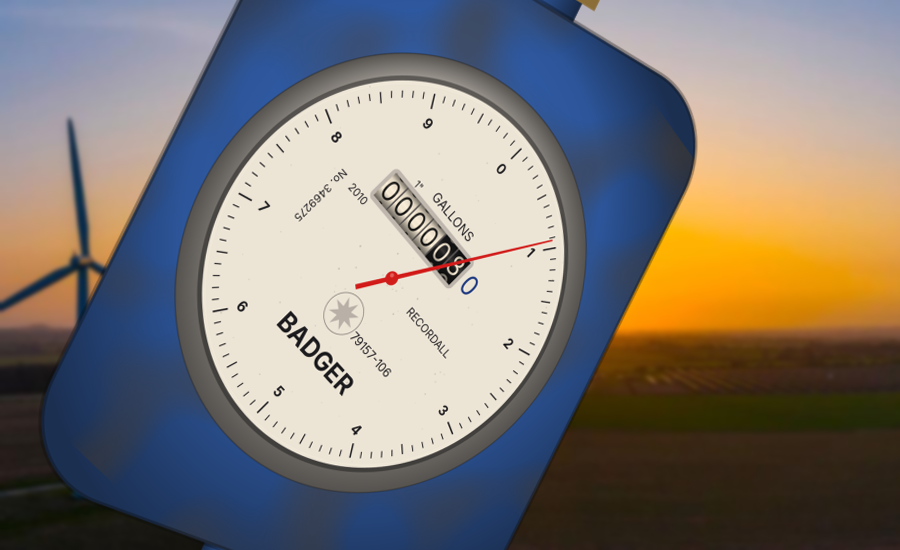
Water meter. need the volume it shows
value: 80.9 gal
